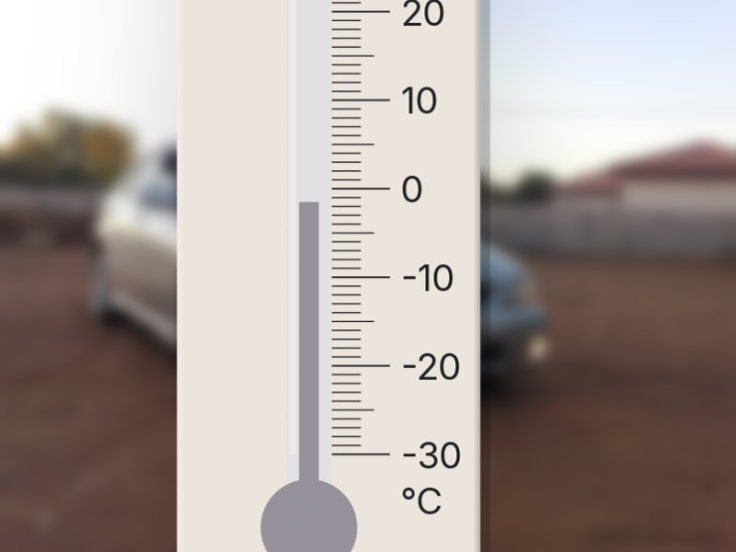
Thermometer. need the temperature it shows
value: -1.5 °C
